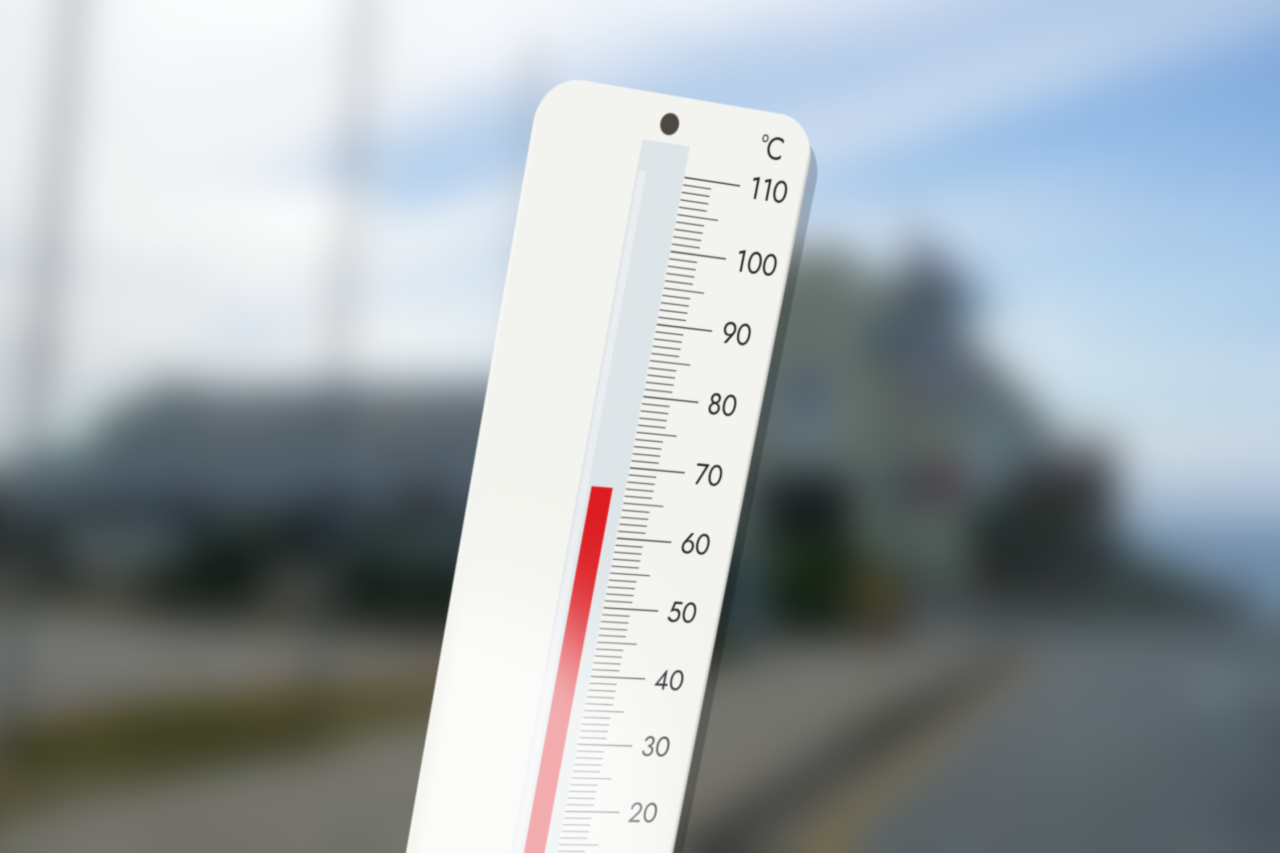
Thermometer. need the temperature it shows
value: 67 °C
